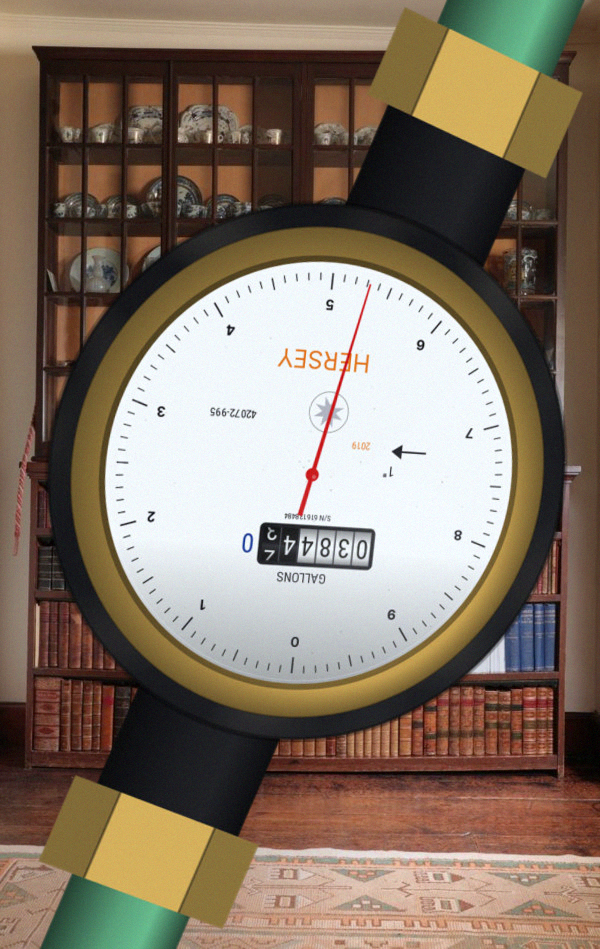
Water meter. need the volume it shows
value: 384425.3 gal
